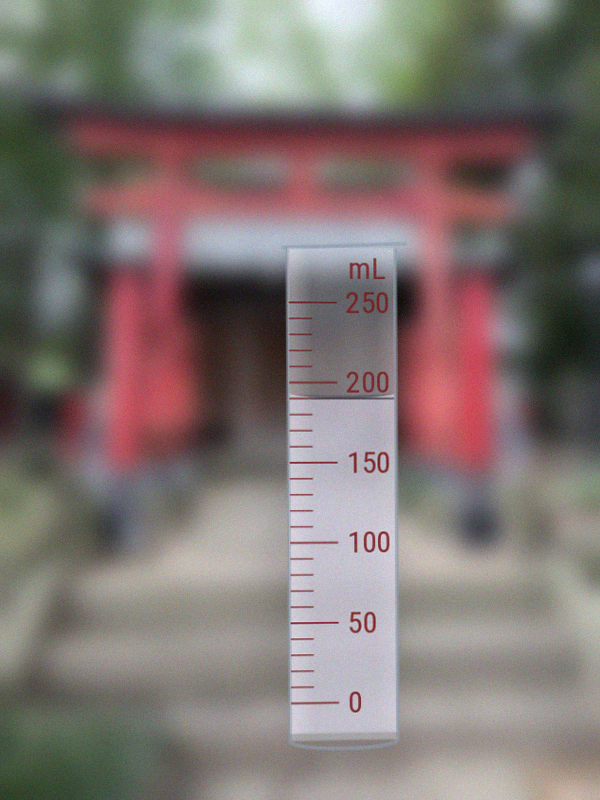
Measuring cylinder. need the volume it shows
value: 190 mL
